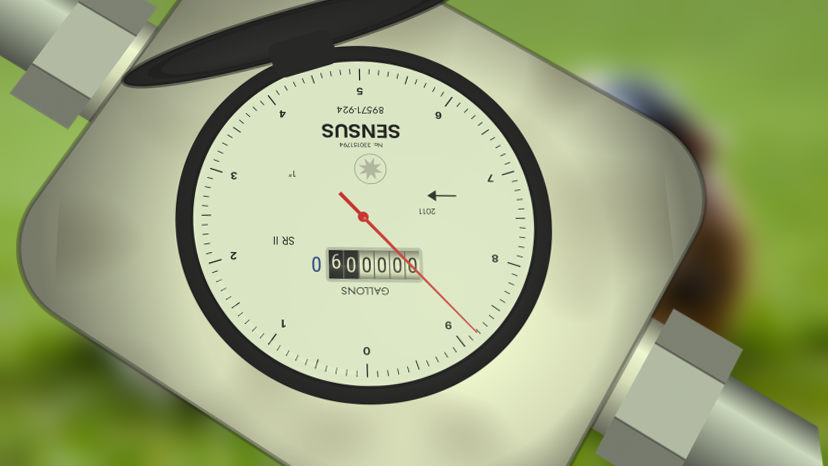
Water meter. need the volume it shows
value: 88.8 gal
